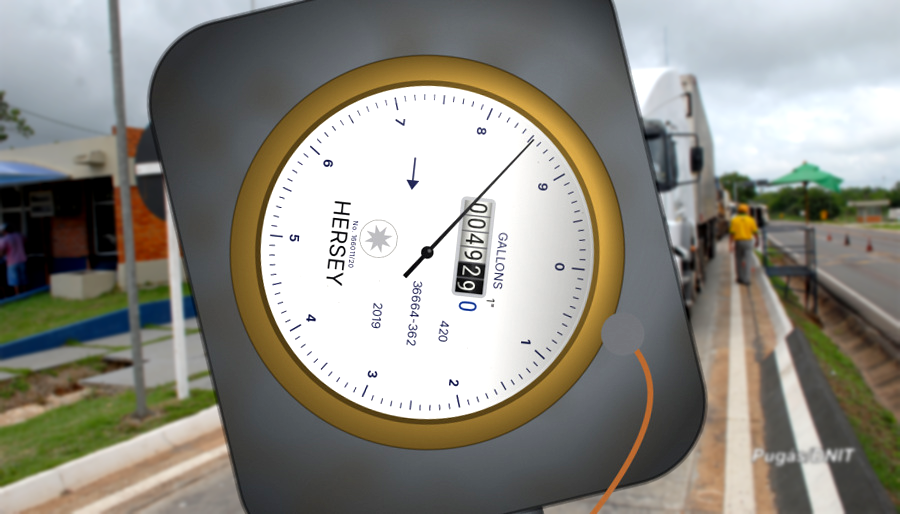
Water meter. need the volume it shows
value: 49288.5 gal
